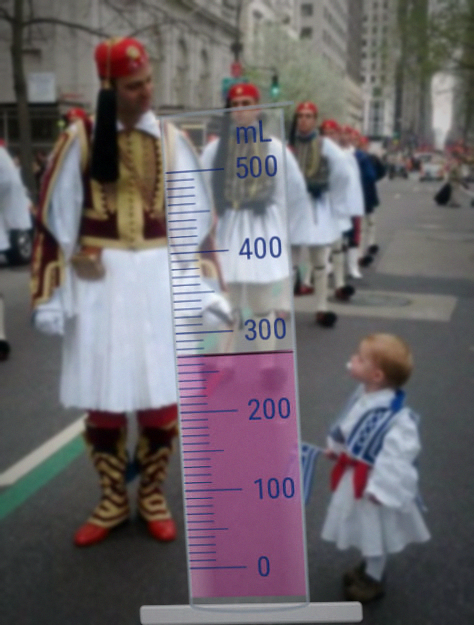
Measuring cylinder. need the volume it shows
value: 270 mL
